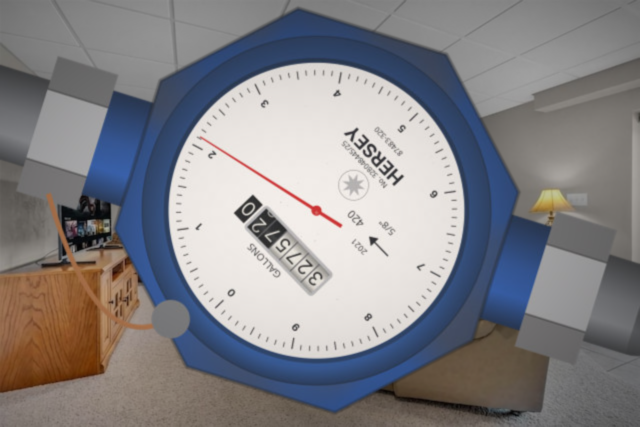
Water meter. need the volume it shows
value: 3275722.1 gal
